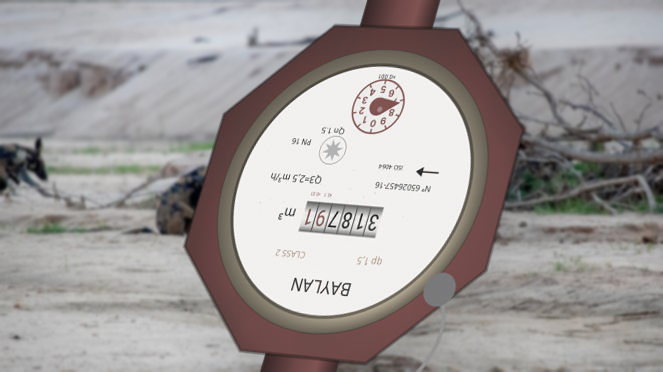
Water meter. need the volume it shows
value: 3187.917 m³
